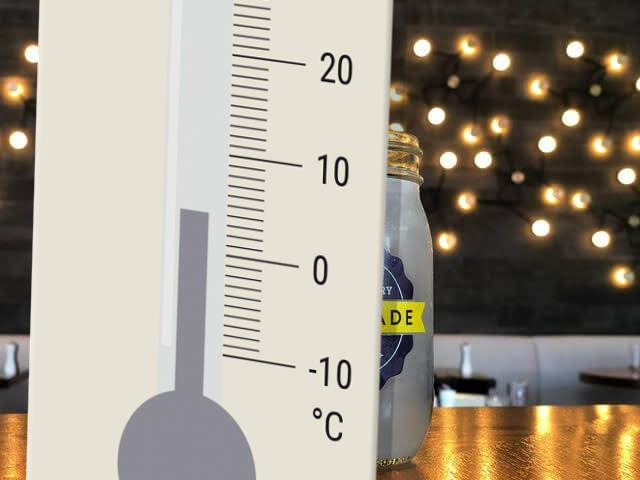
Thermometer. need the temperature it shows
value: 4 °C
